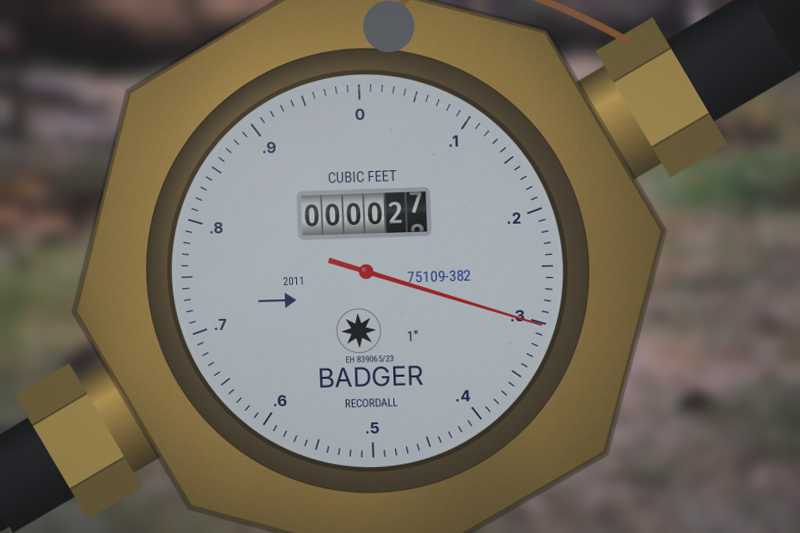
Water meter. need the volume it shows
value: 27.30 ft³
